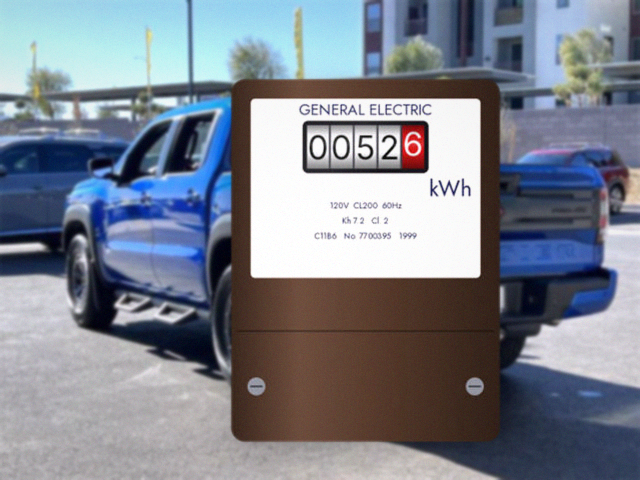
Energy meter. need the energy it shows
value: 52.6 kWh
